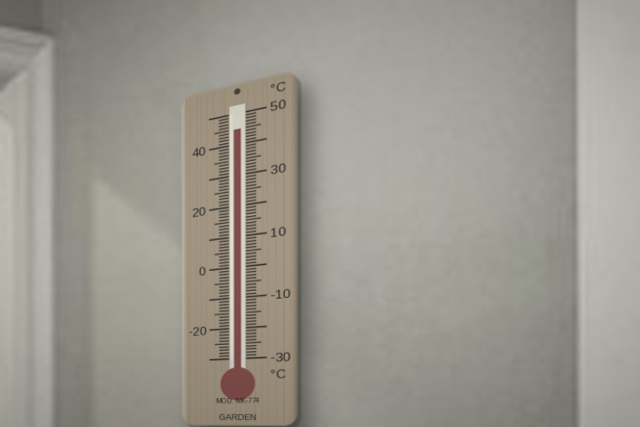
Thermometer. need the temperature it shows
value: 45 °C
